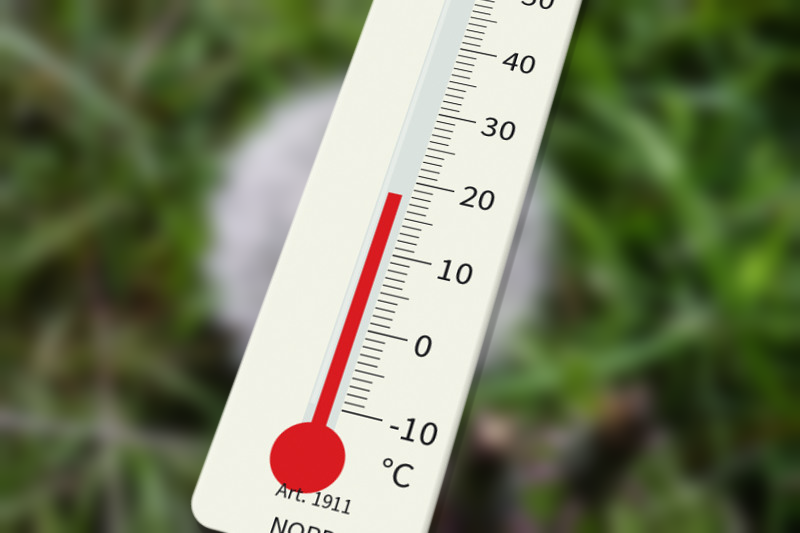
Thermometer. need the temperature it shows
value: 18 °C
